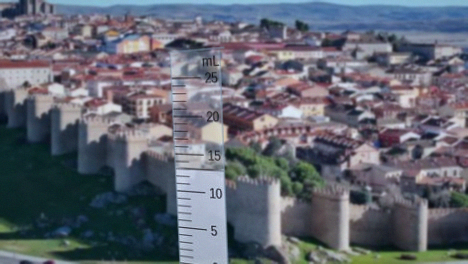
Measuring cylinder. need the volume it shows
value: 13 mL
